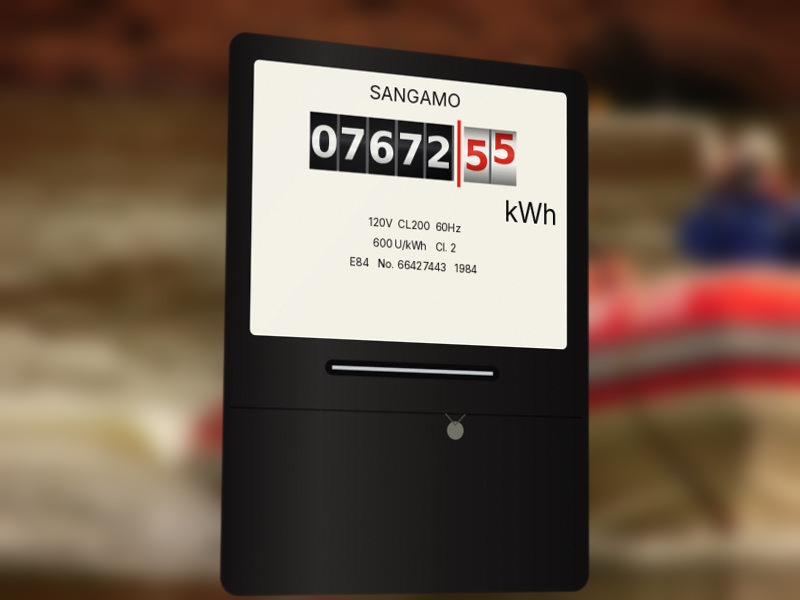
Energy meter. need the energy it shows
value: 7672.55 kWh
